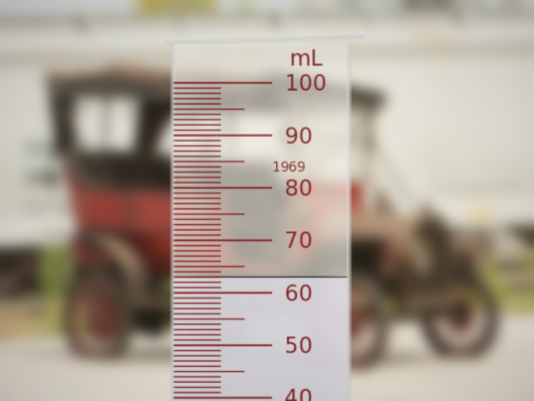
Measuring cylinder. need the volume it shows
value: 63 mL
